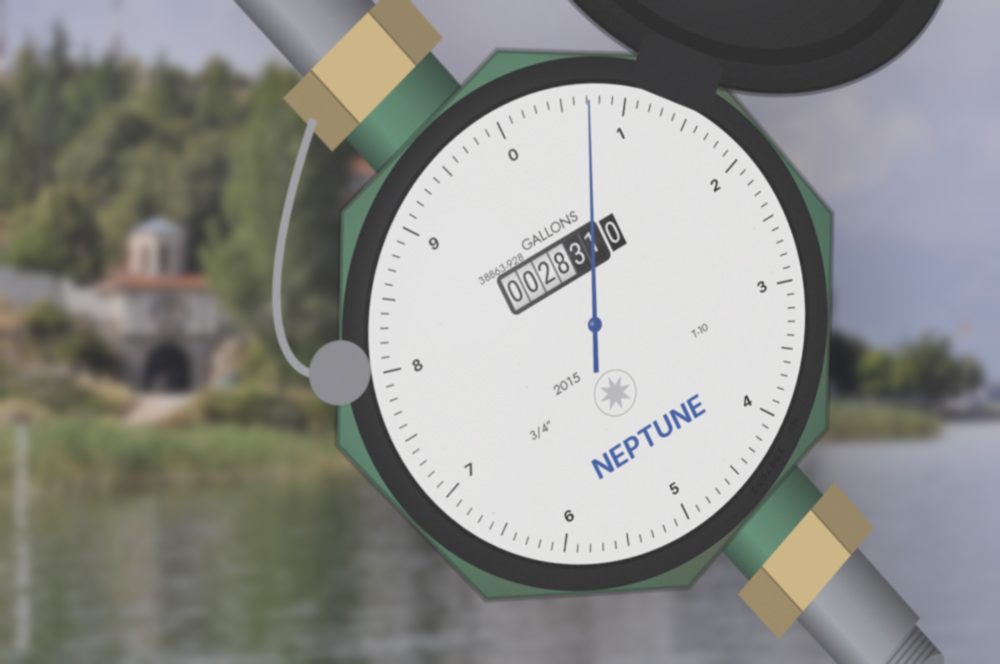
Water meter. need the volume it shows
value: 28310.7 gal
